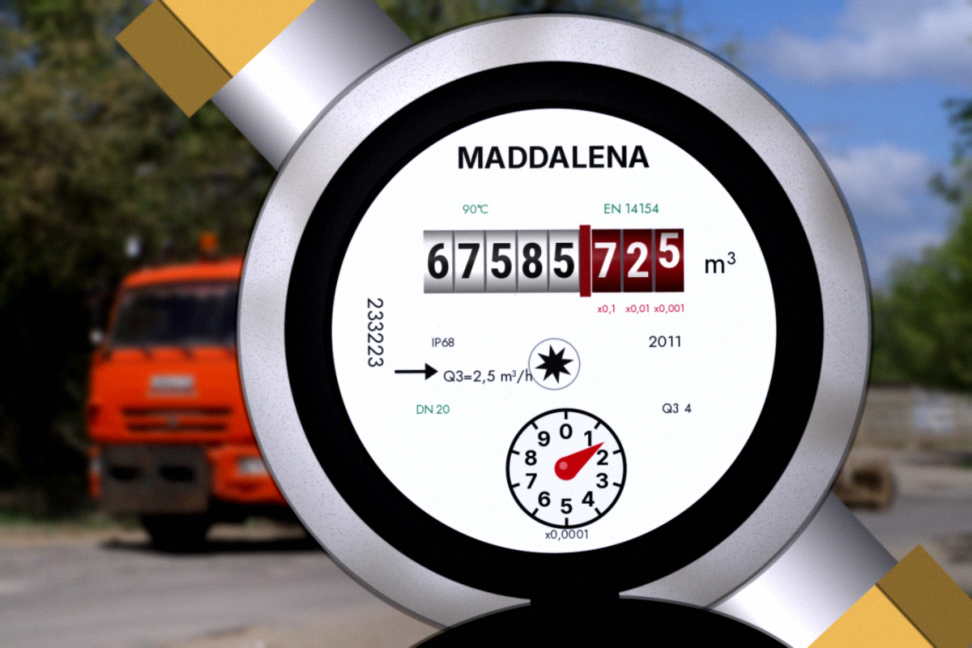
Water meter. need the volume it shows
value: 67585.7251 m³
